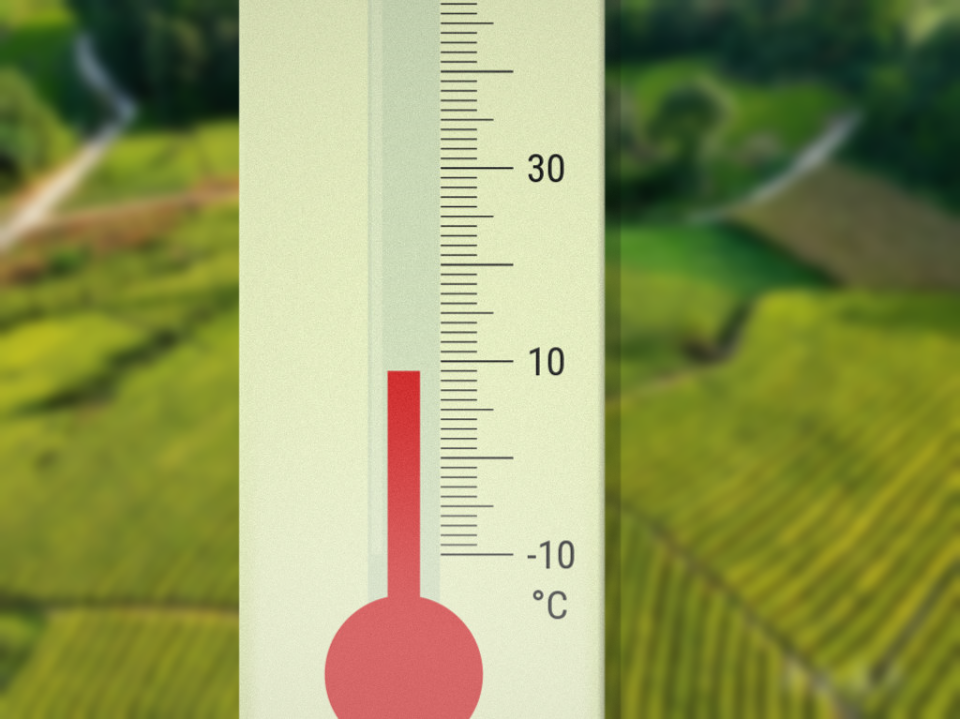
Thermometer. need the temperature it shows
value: 9 °C
